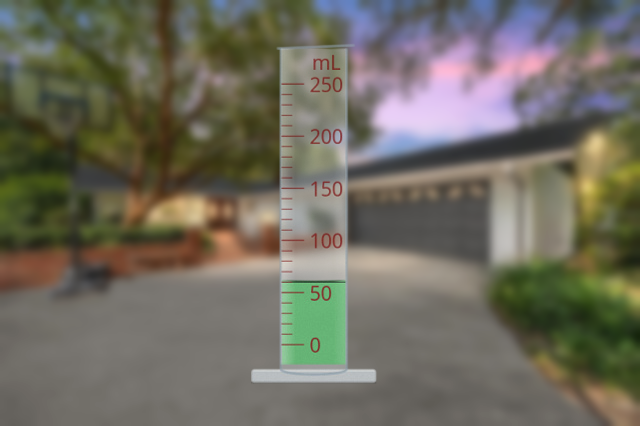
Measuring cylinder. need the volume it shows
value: 60 mL
